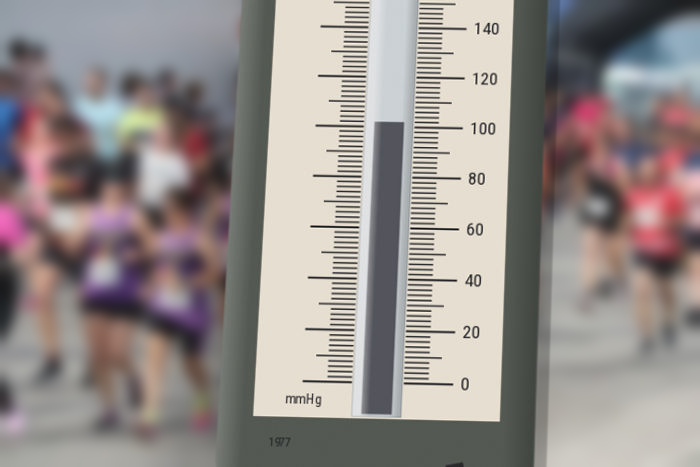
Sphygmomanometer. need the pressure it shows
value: 102 mmHg
